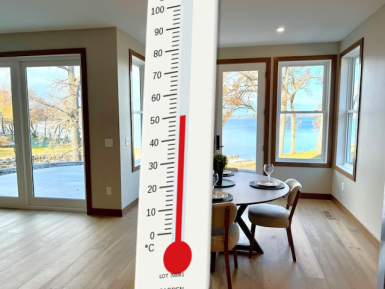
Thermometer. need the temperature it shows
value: 50 °C
